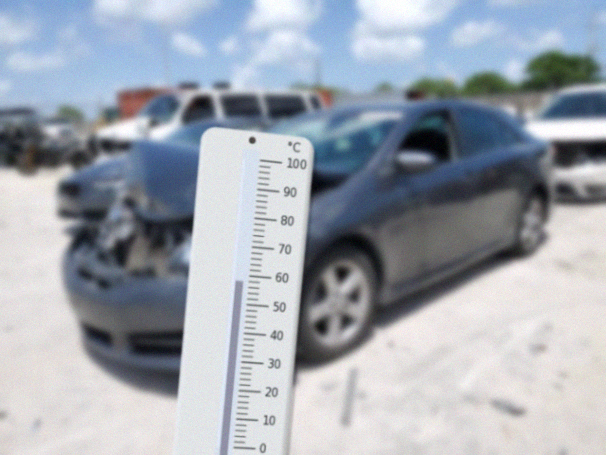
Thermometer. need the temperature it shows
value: 58 °C
